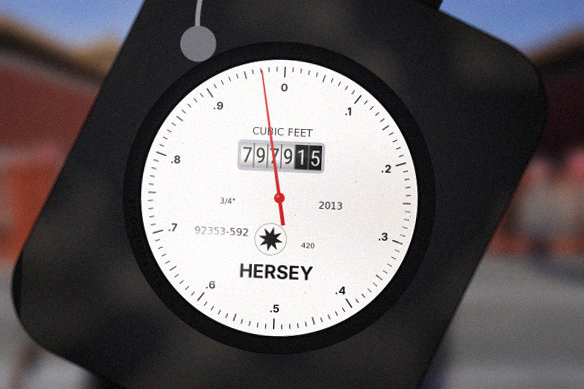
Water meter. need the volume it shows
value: 797914.97 ft³
